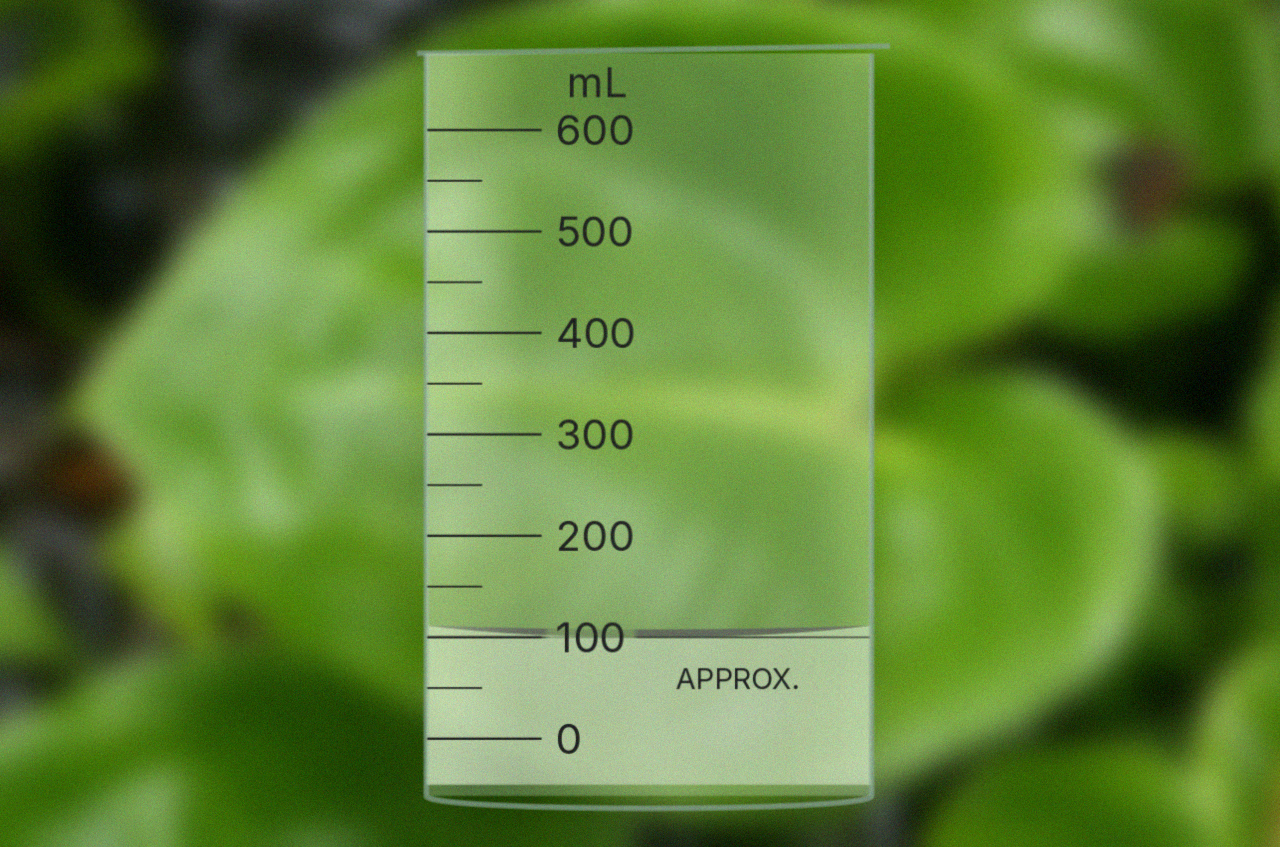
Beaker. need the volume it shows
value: 100 mL
